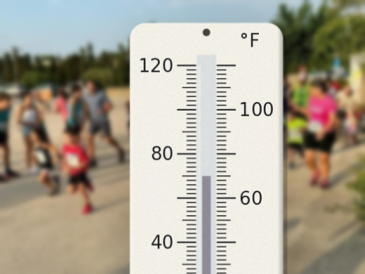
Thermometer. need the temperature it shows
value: 70 °F
